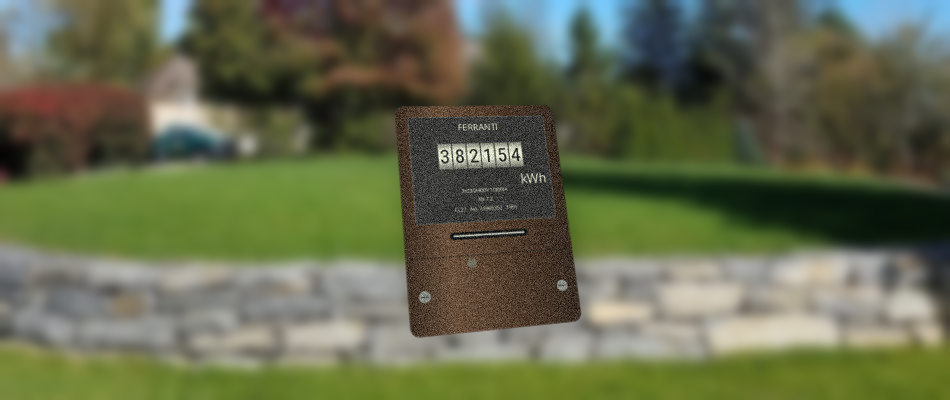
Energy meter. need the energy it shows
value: 382154 kWh
